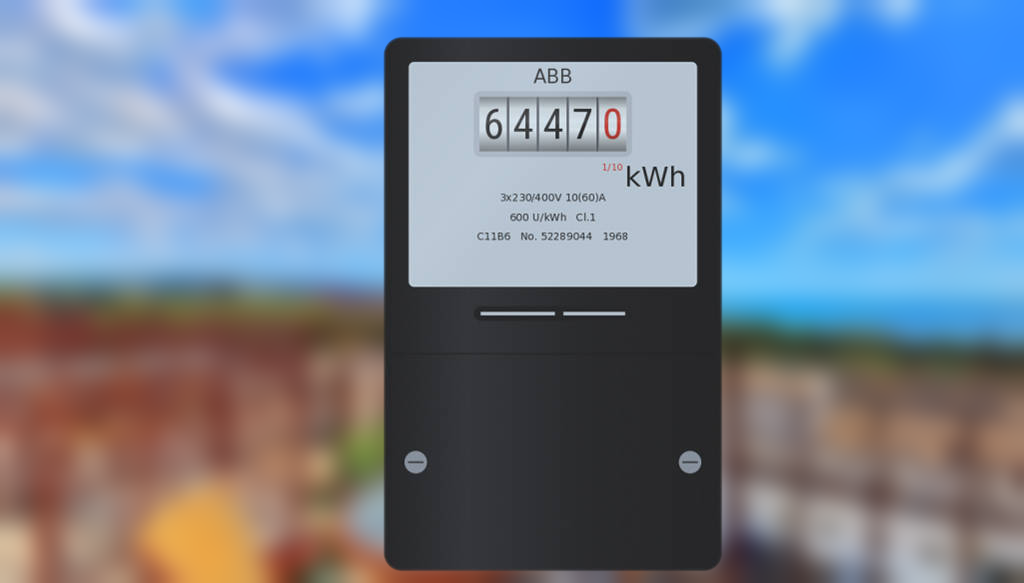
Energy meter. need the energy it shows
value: 6447.0 kWh
